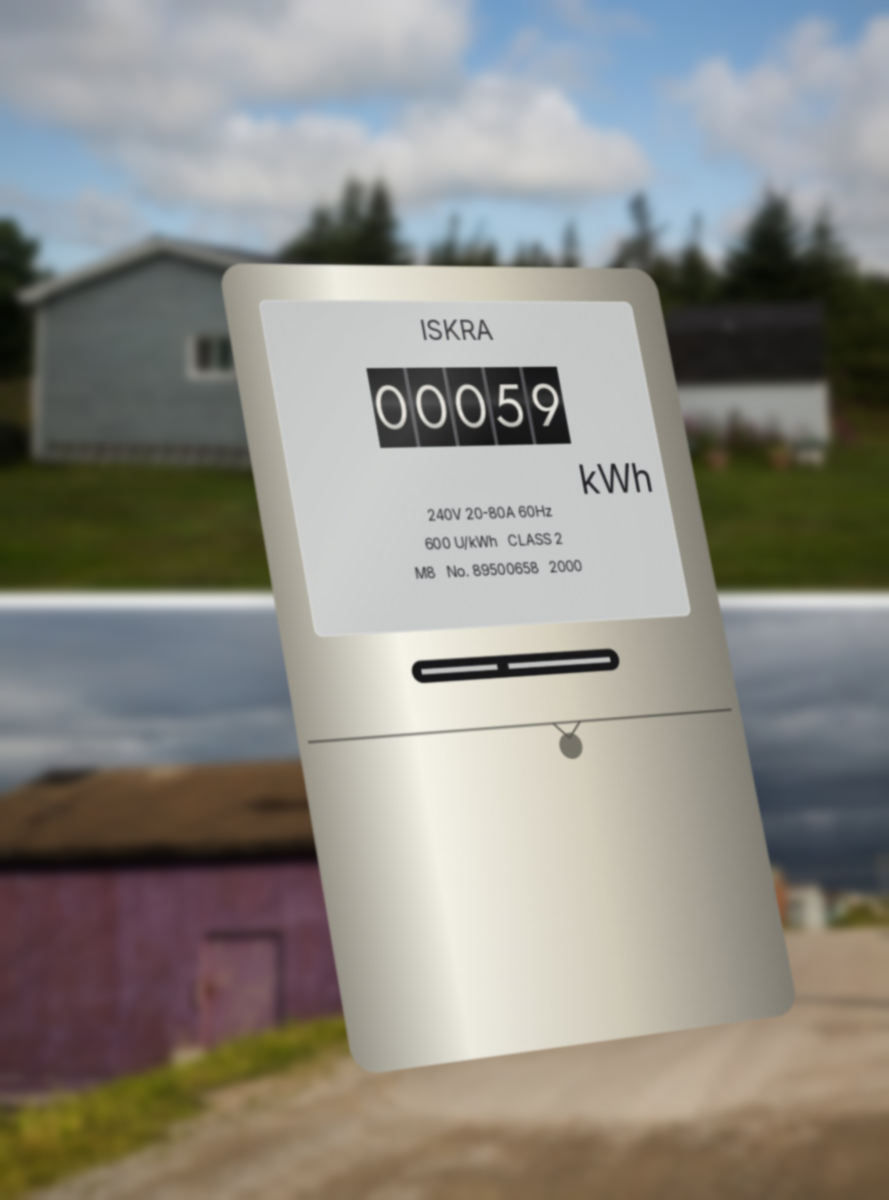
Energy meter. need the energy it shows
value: 59 kWh
